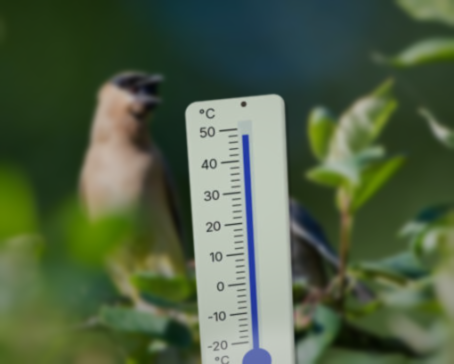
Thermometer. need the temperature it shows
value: 48 °C
